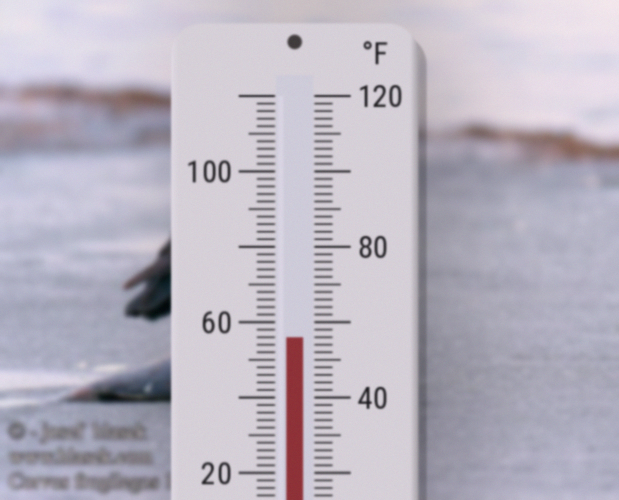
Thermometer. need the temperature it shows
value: 56 °F
